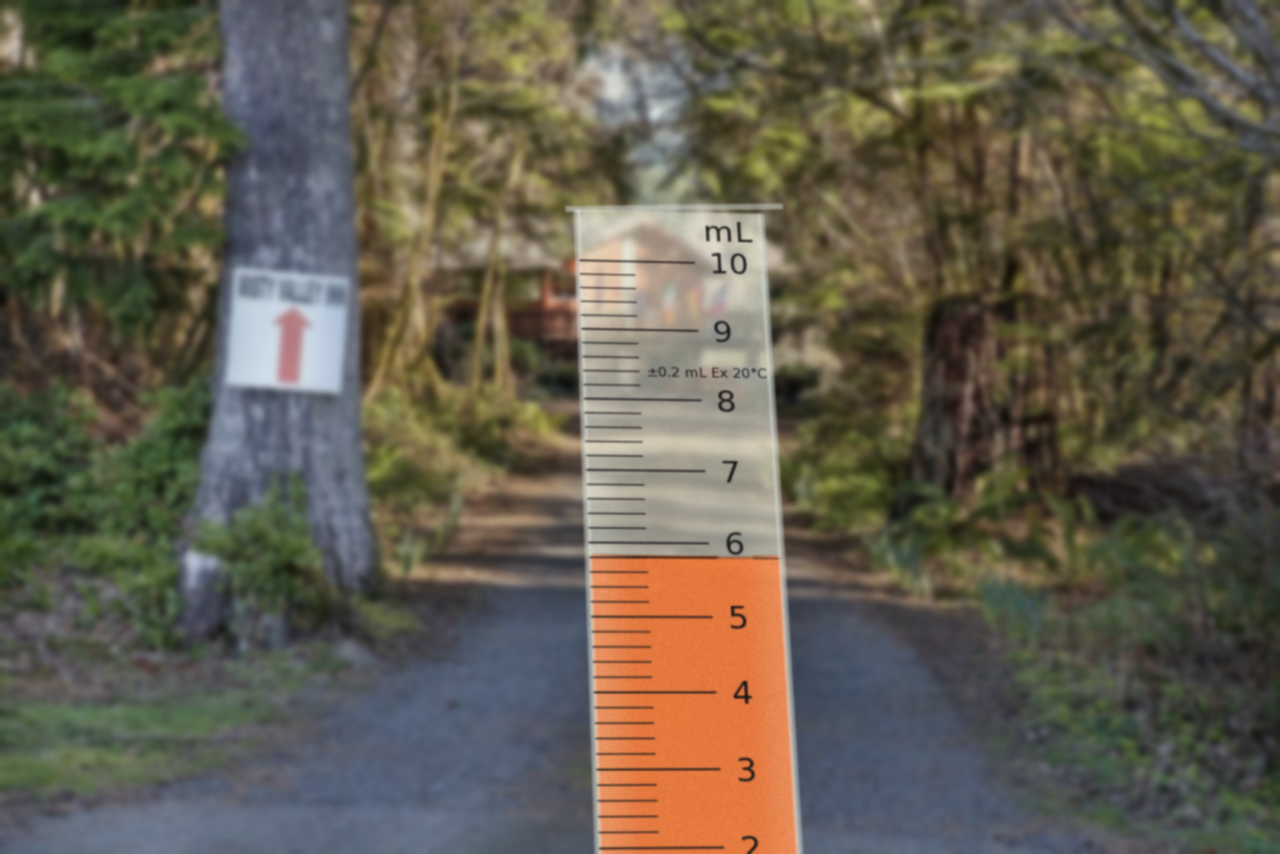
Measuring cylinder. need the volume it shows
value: 5.8 mL
